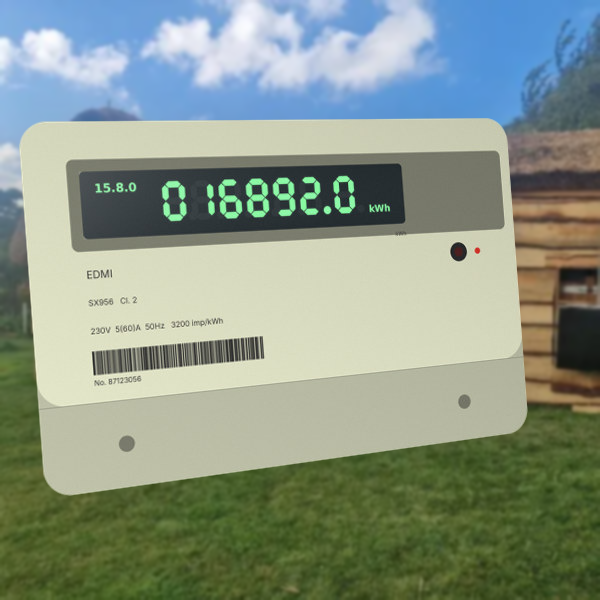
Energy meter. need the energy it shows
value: 16892.0 kWh
